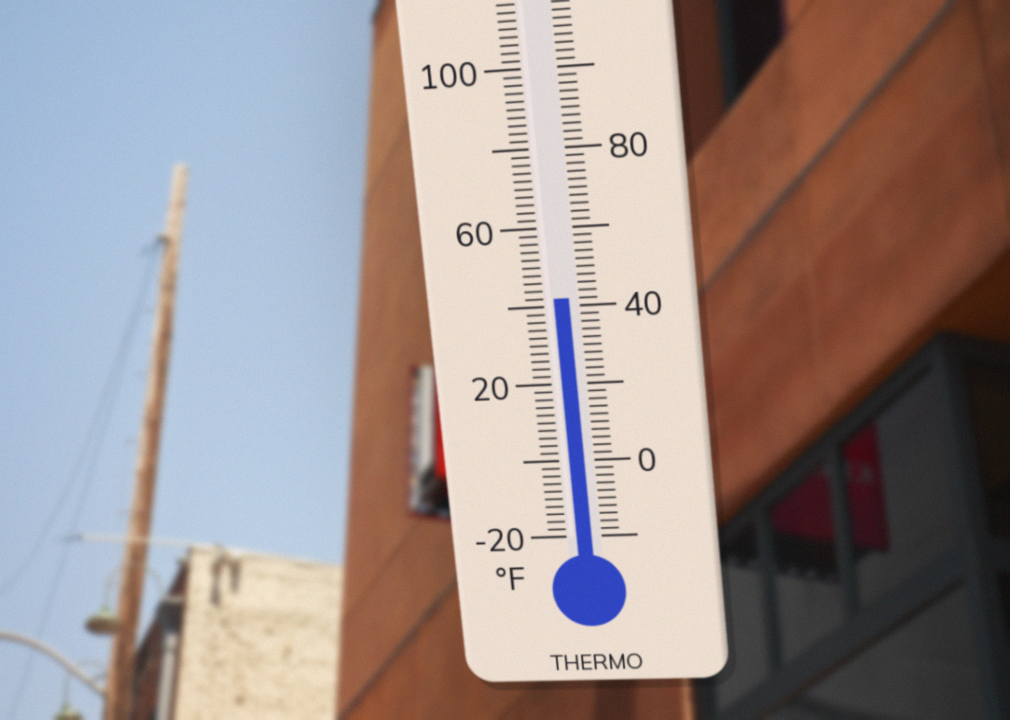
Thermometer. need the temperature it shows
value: 42 °F
